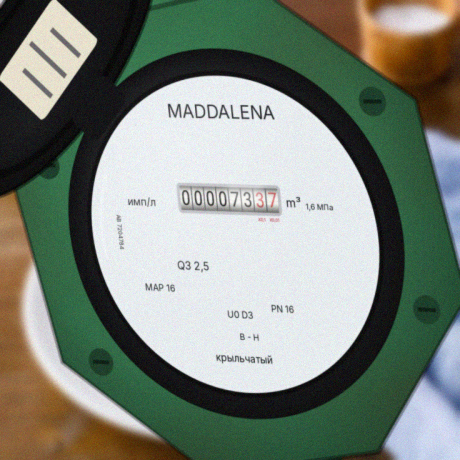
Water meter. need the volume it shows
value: 73.37 m³
